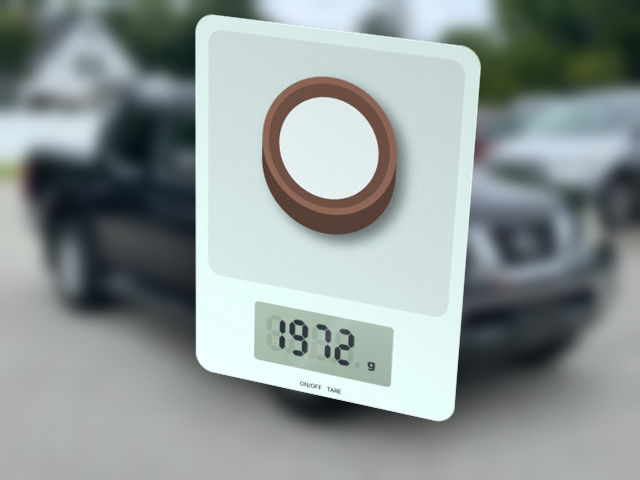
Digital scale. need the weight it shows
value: 1972 g
